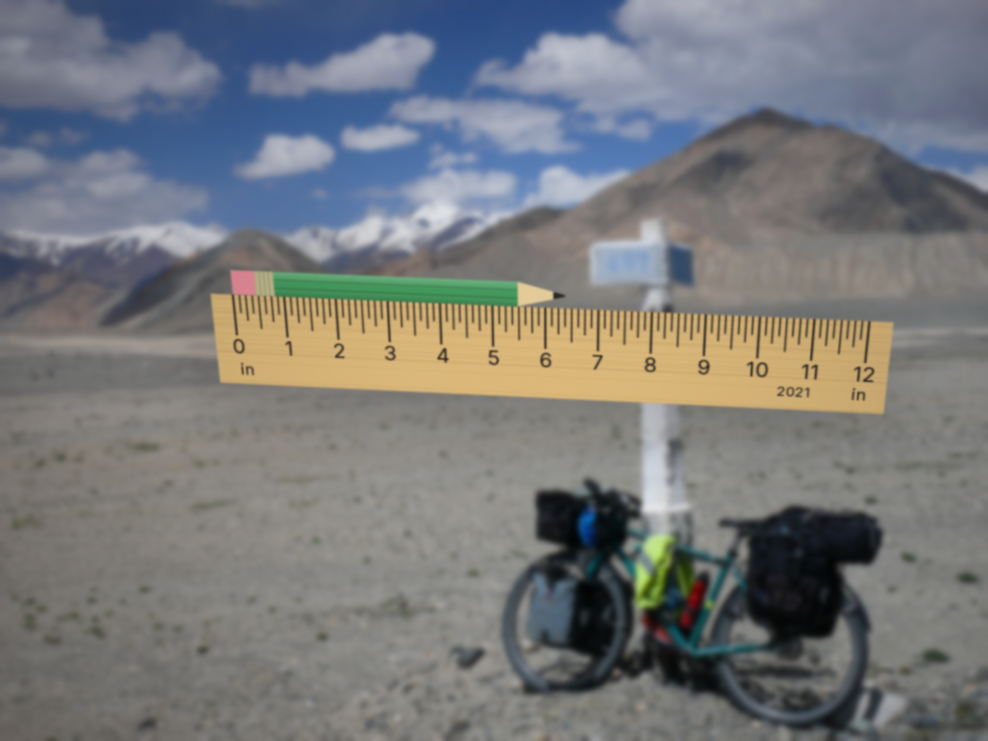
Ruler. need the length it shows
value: 6.375 in
